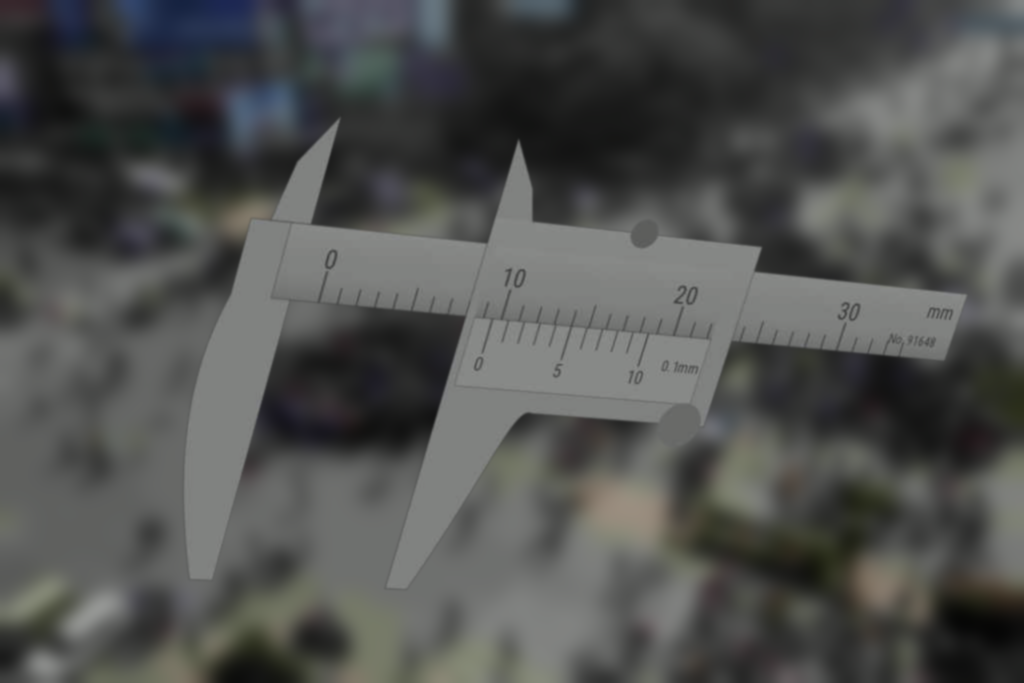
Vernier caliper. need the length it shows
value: 9.5 mm
